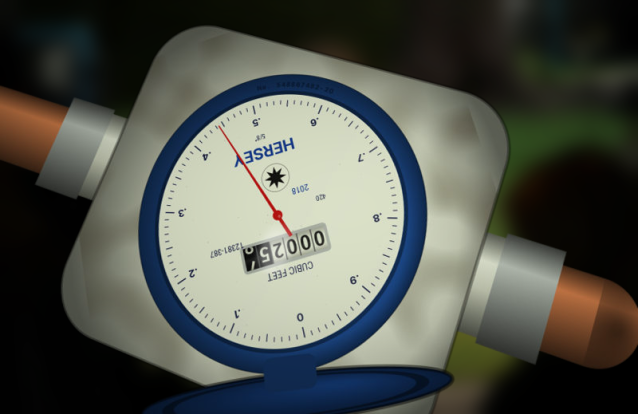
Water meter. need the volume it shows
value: 257.44 ft³
